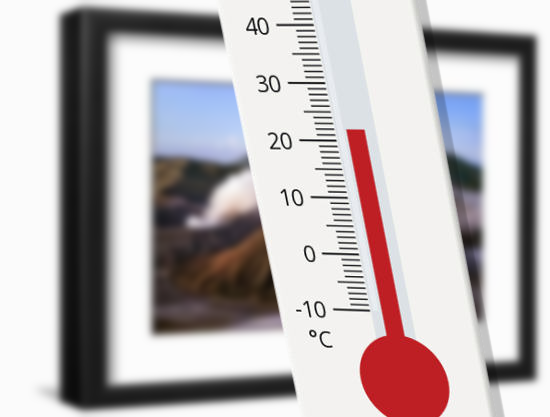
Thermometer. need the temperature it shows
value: 22 °C
